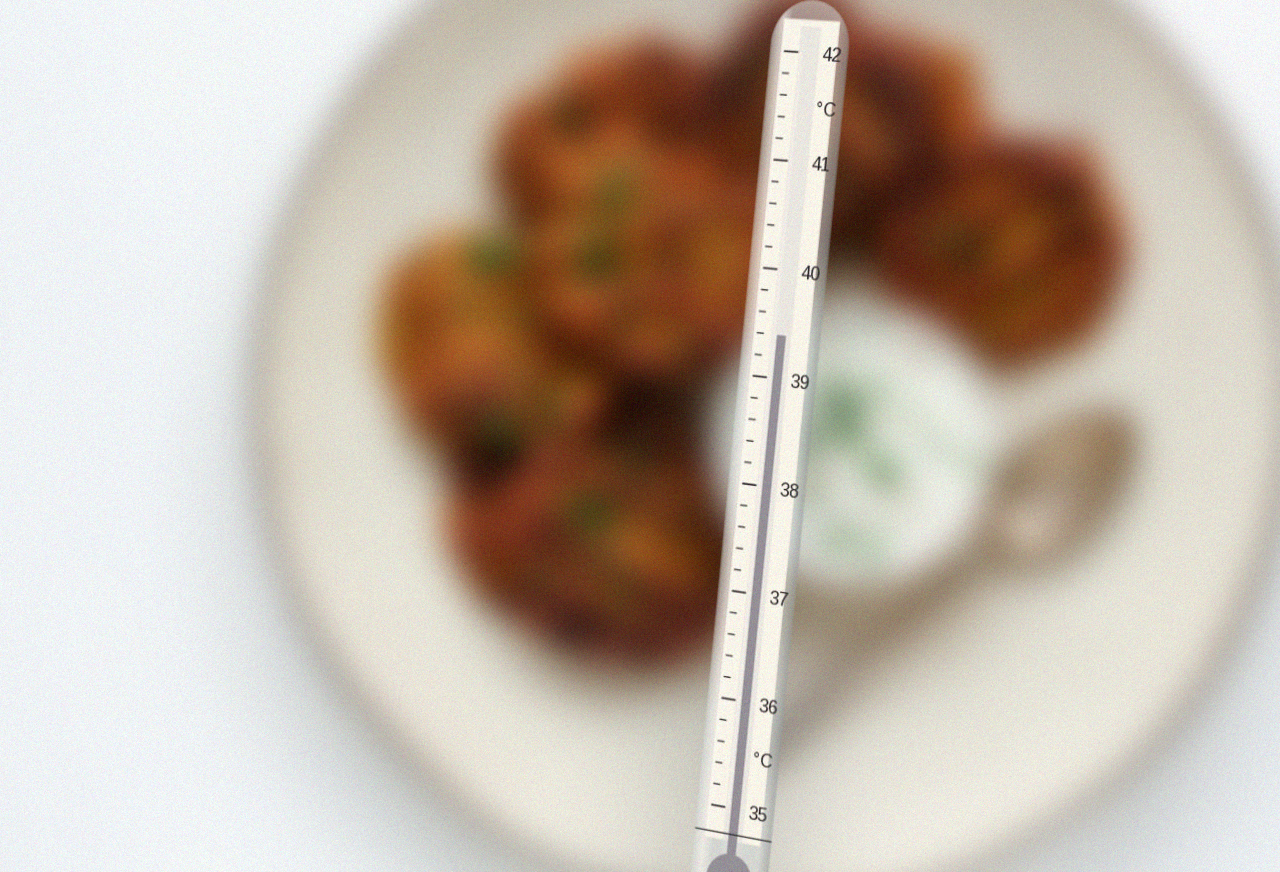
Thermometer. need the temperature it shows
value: 39.4 °C
